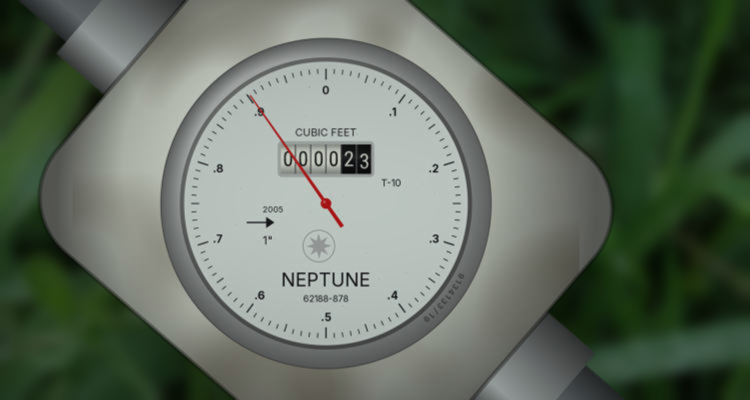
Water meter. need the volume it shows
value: 22.90 ft³
